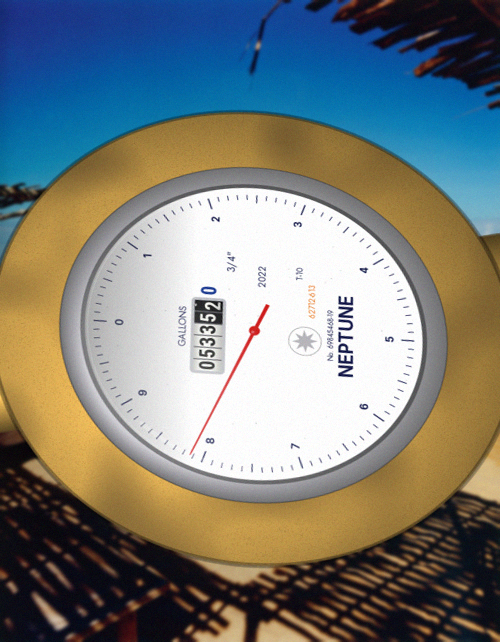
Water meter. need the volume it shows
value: 533518.1 gal
